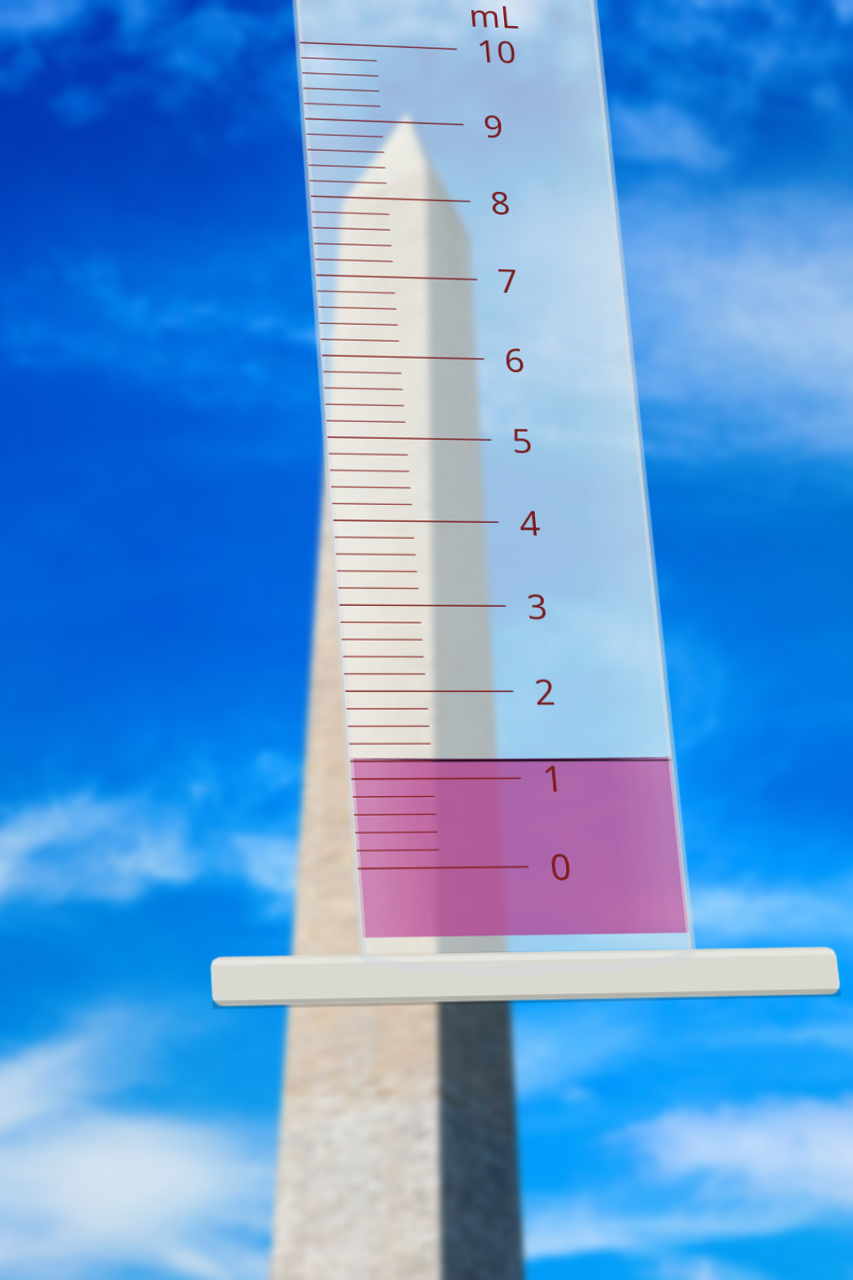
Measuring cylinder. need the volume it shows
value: 1.2 mL
